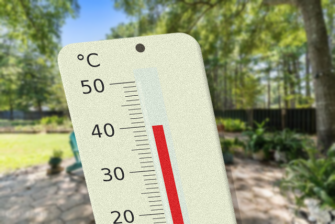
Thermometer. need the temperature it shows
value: 40 °C
